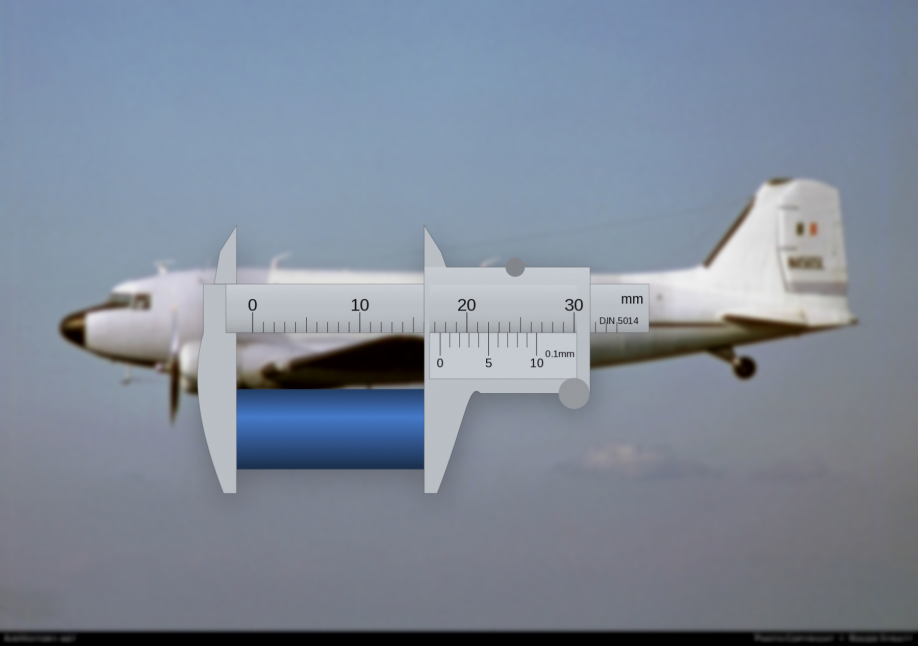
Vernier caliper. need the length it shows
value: 17.5 mm
